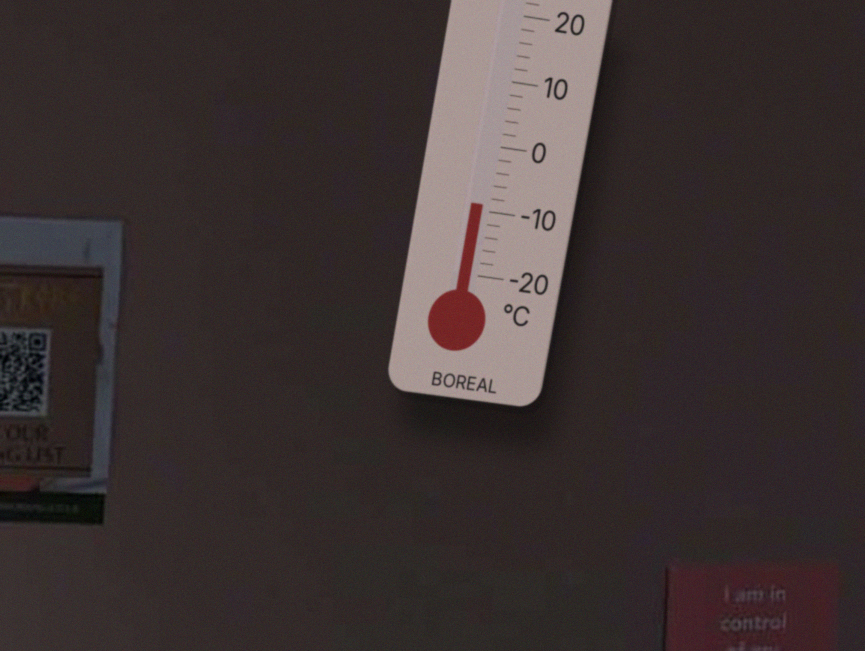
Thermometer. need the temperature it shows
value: -9 °C
